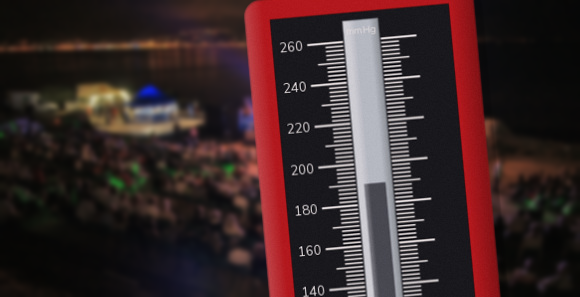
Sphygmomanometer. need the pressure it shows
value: 190 mmHg
